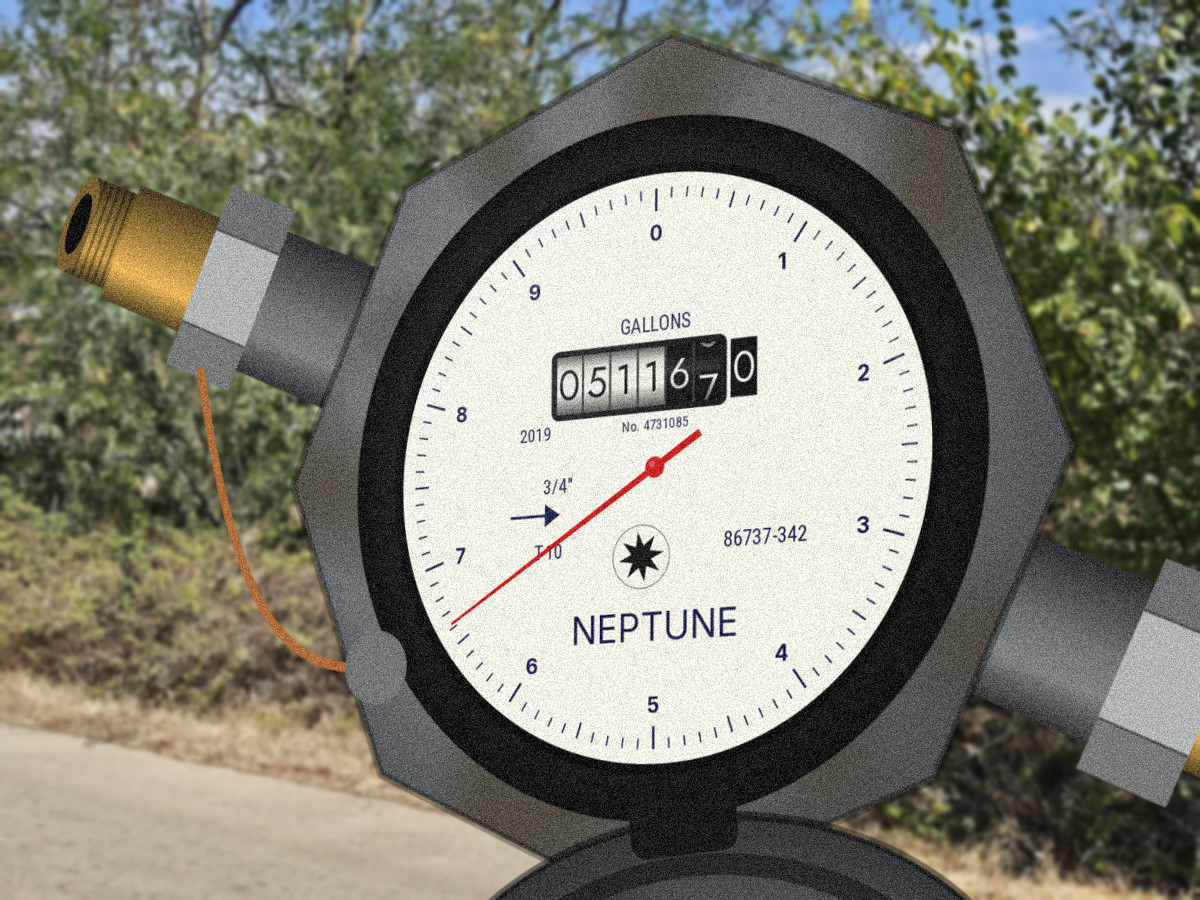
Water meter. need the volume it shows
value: 511666.6 gal
